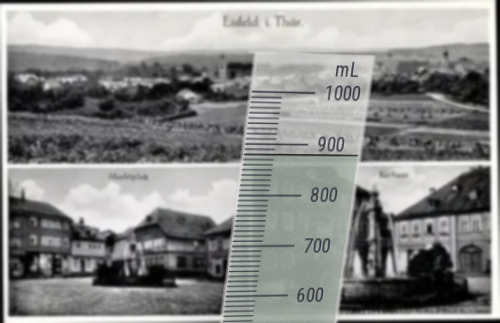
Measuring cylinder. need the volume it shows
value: 880 mL
